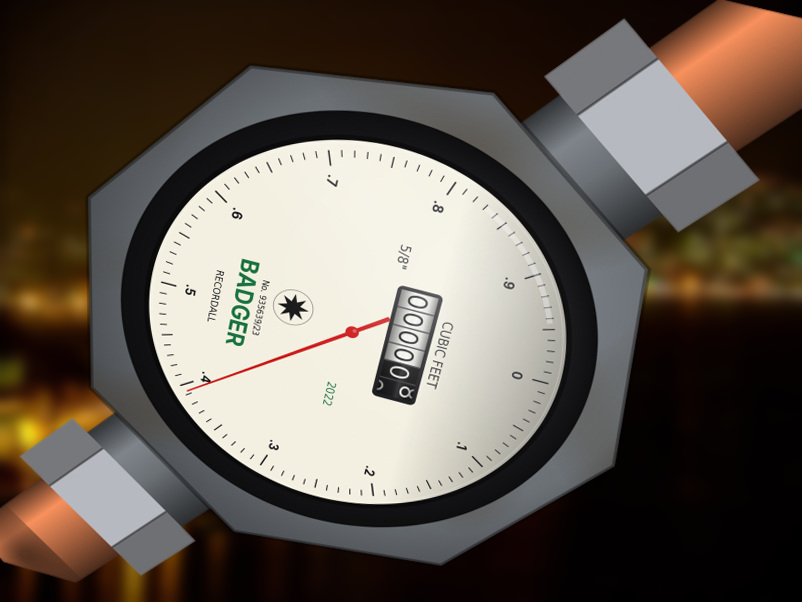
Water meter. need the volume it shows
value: 8.39 ft³
